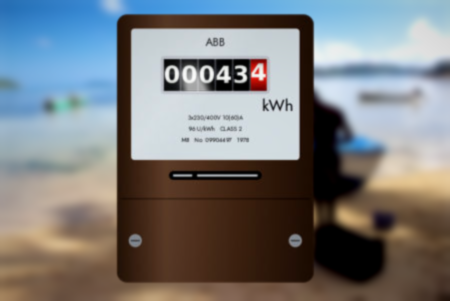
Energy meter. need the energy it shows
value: 43.4 kWh
